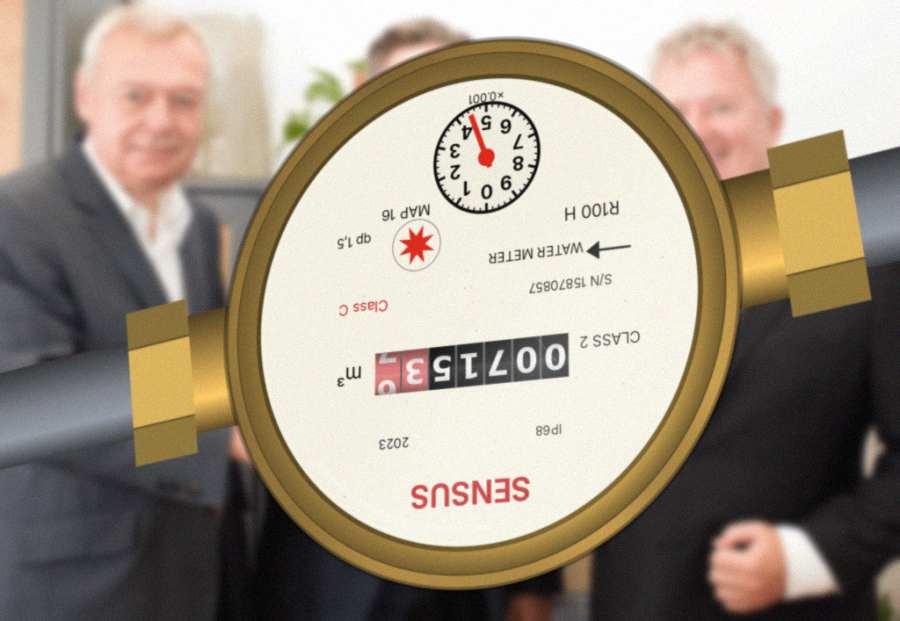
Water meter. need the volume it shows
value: 715.364 m³
